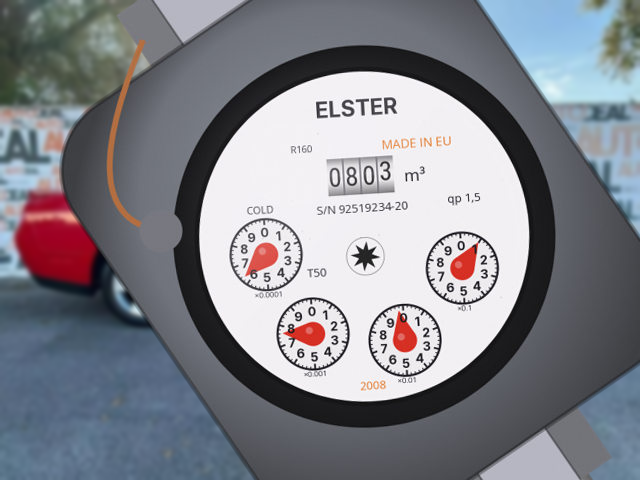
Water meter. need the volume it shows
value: 803.0976 m³
